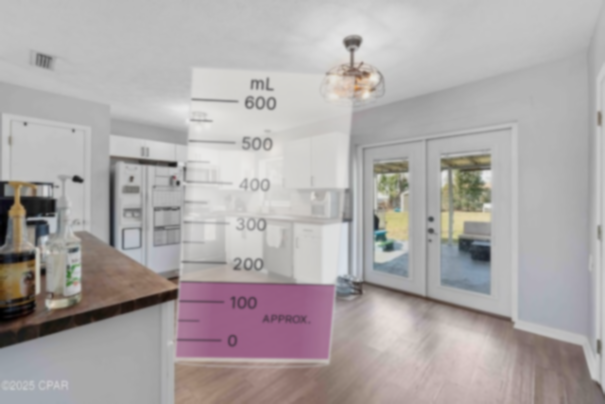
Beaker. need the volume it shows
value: 150 mL
